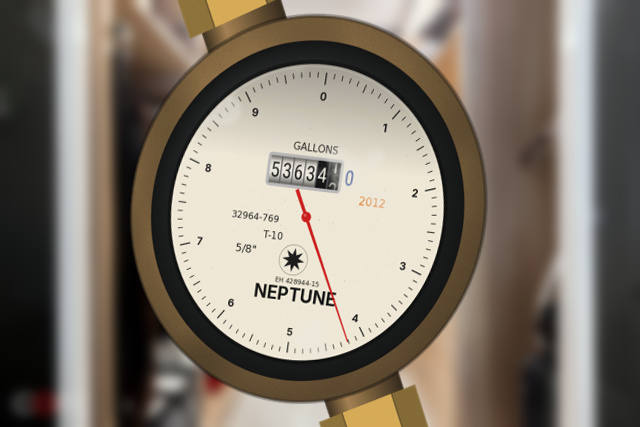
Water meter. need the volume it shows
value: 5363414.2 gal
